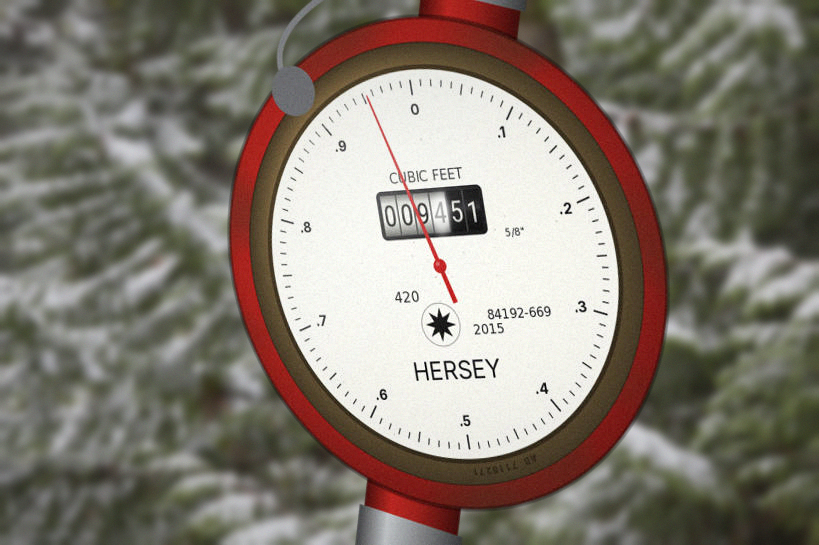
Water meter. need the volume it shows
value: 9450.95 ft³
